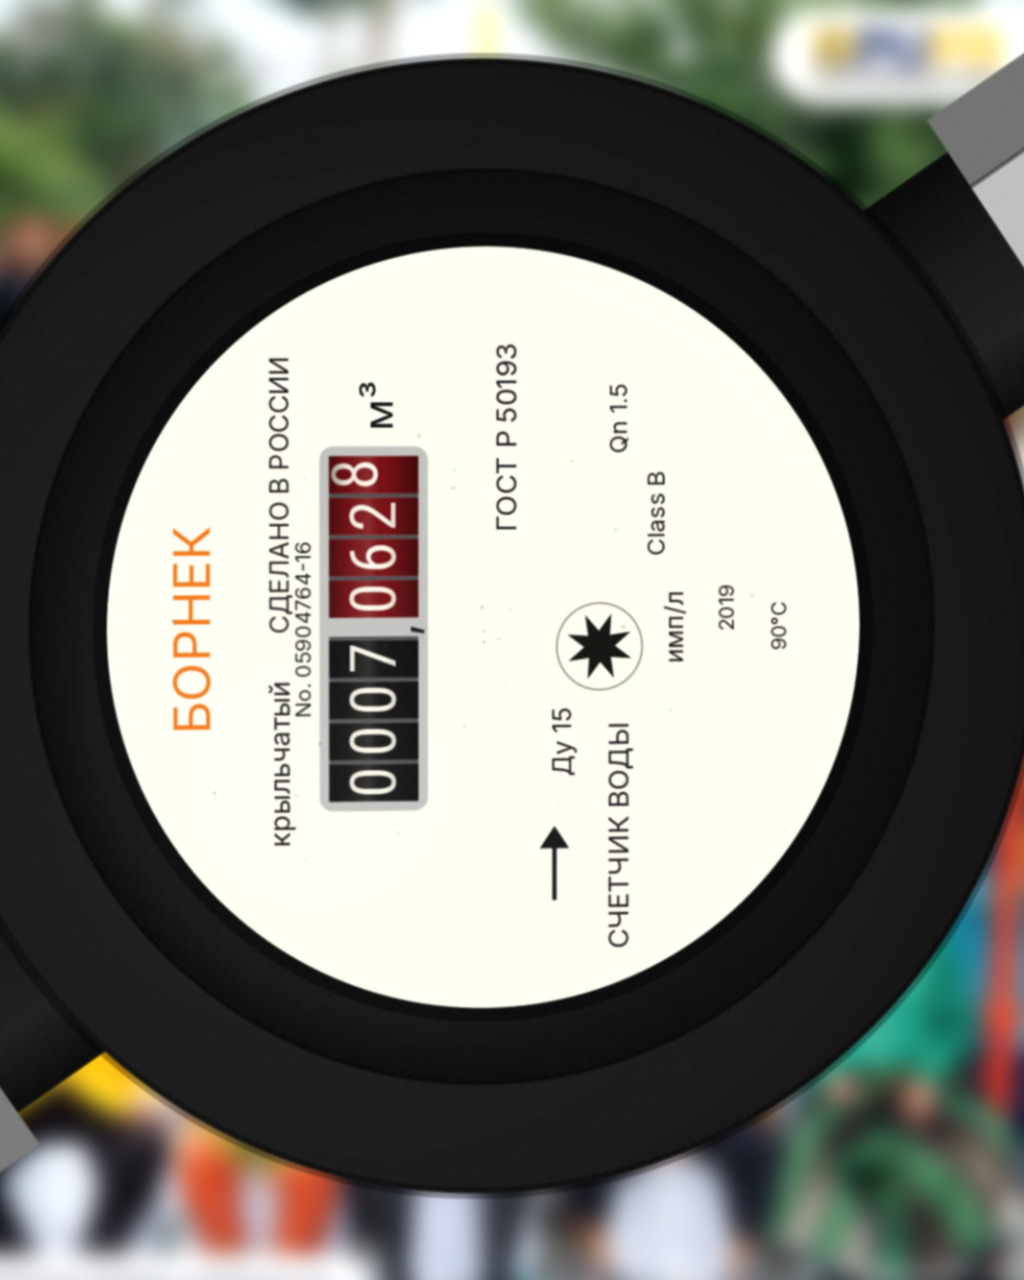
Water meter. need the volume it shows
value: 7.0628 m³
